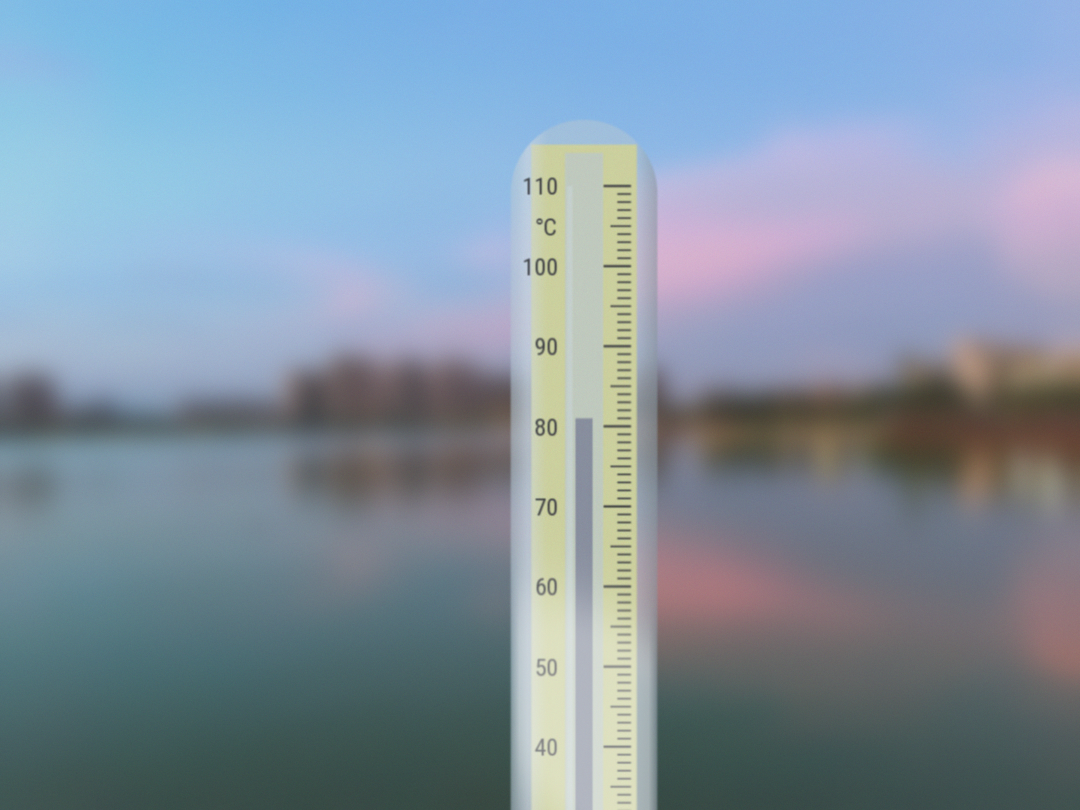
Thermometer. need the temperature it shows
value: 81 °C
